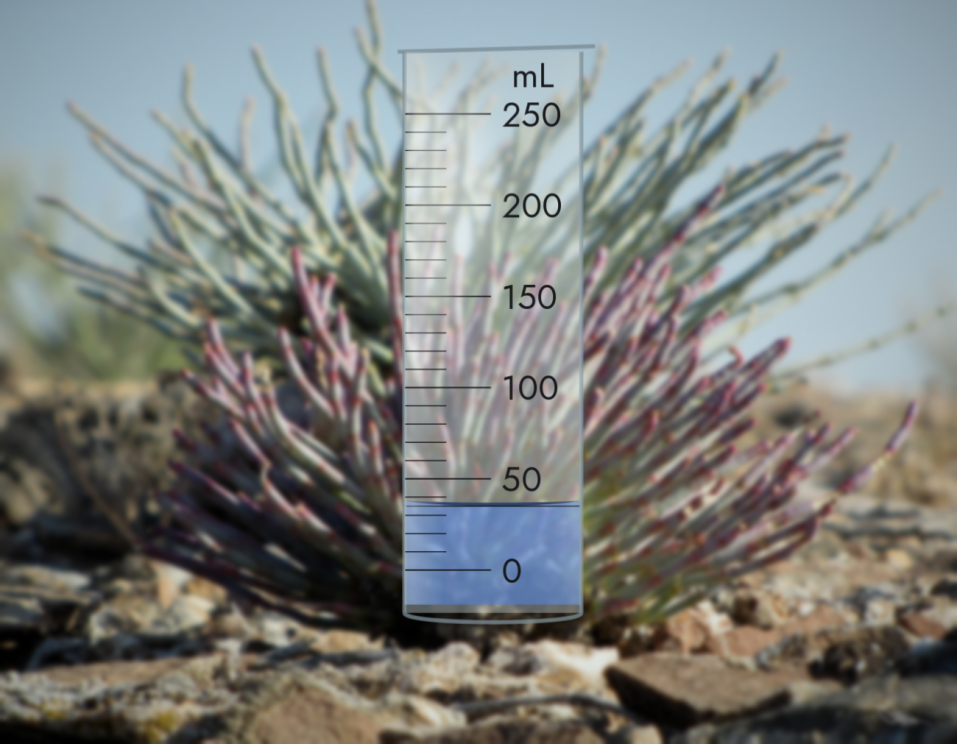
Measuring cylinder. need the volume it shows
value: 35 mL
